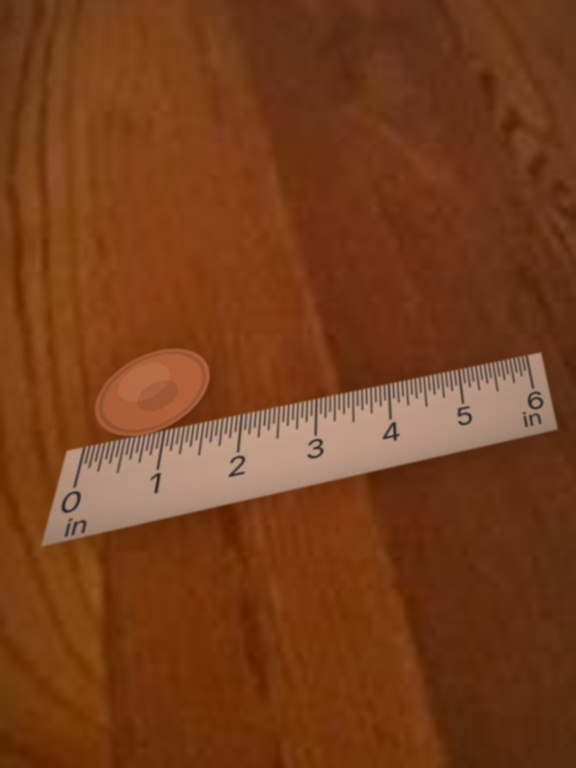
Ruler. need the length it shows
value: 1.5 in
